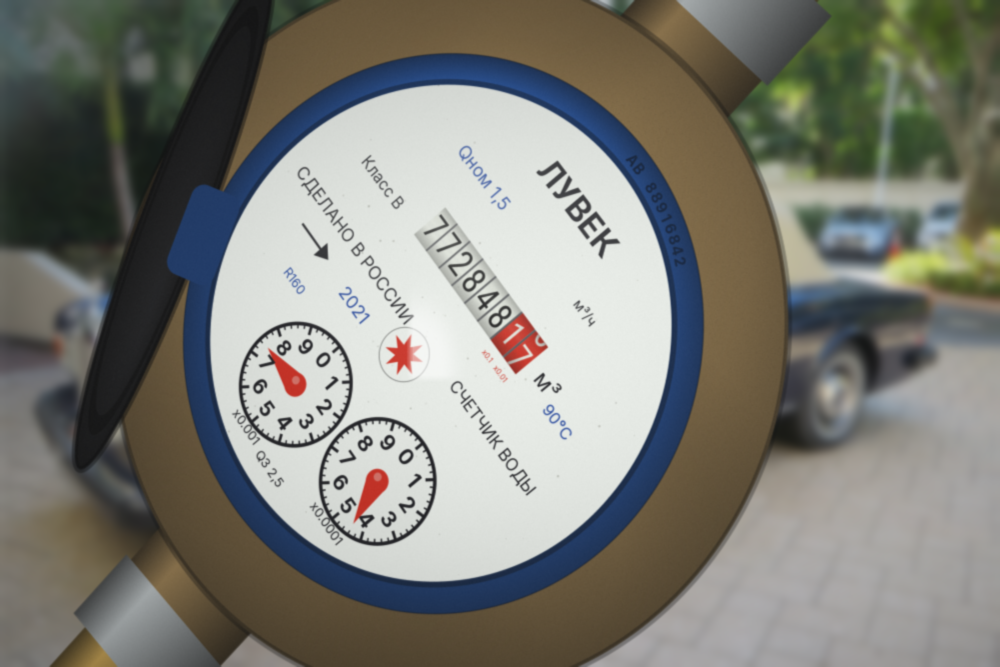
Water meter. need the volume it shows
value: 772848.1674 m³
